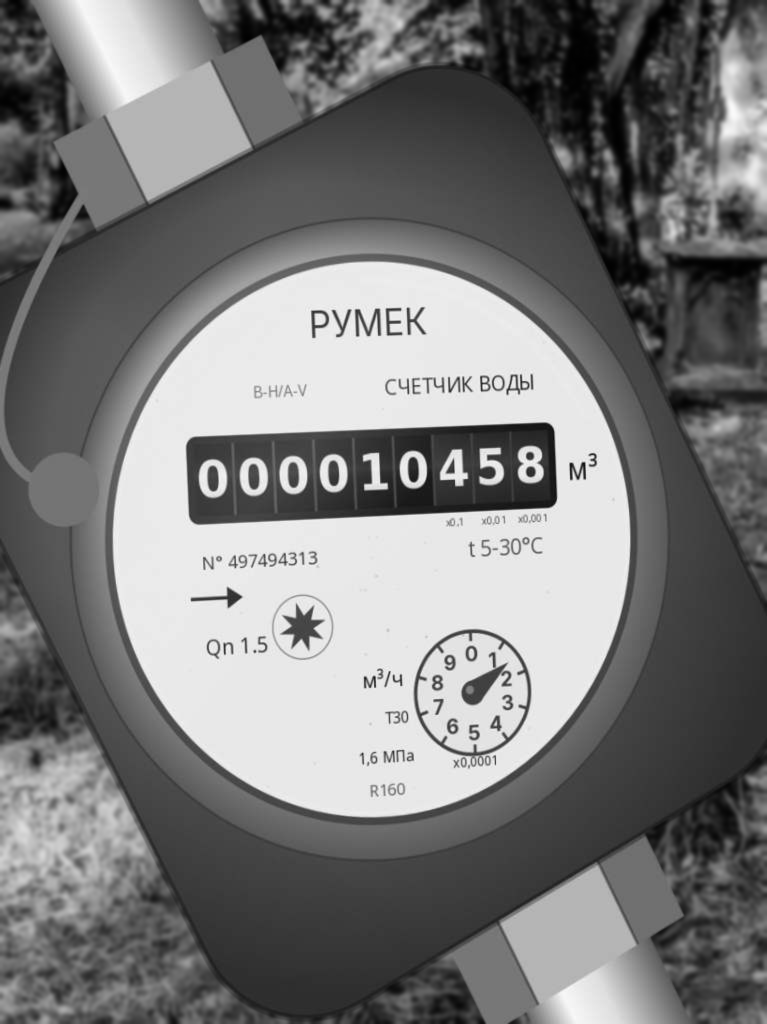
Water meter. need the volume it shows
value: 10.4581 m³
